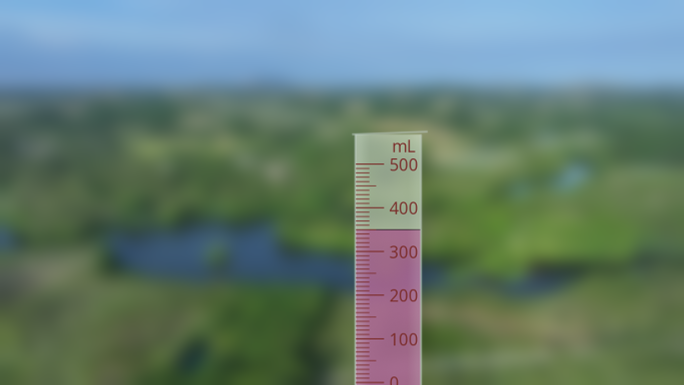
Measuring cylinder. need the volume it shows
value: 350 mL
